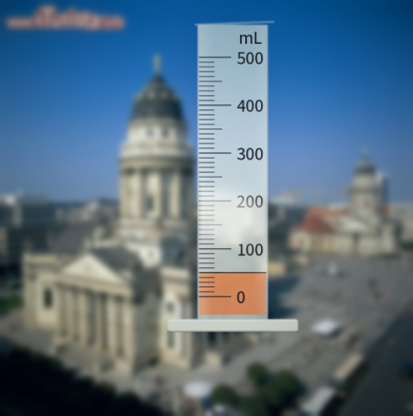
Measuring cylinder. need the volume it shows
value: 50 mL
